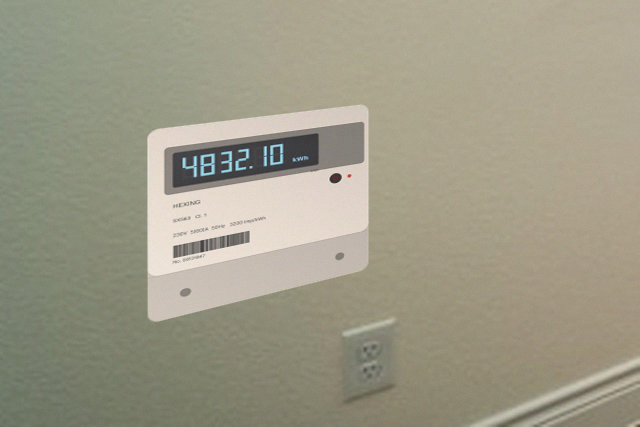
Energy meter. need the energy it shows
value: 4832.10 kWh
